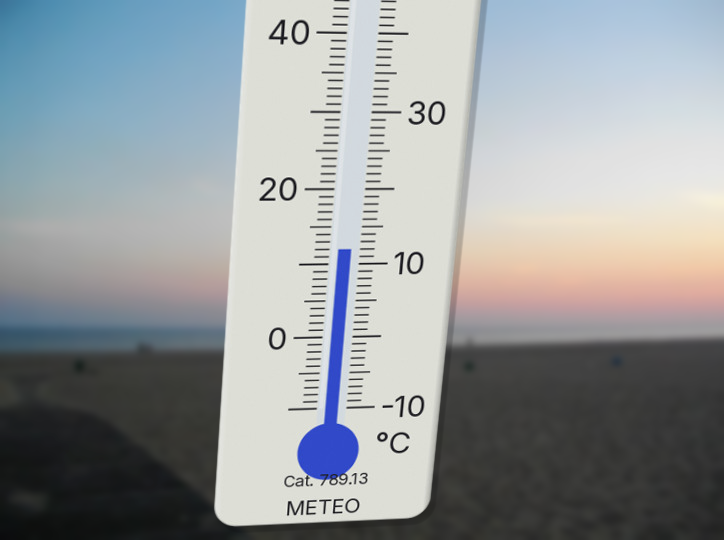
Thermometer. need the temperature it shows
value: 12 °C
